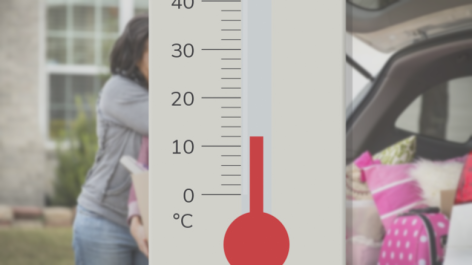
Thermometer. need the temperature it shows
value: 12 °C
